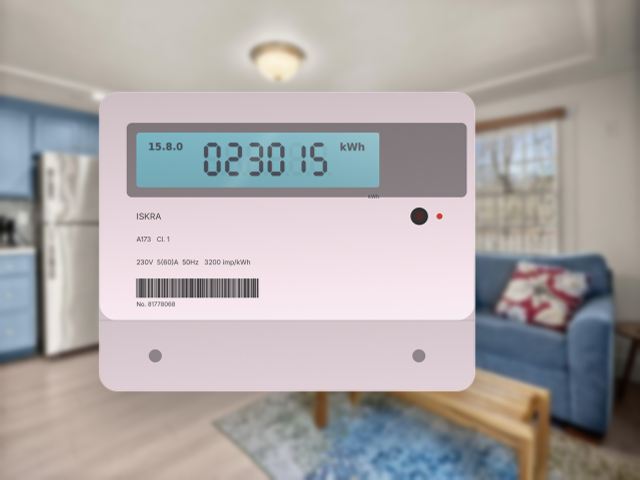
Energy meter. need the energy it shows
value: 23015 kWh
